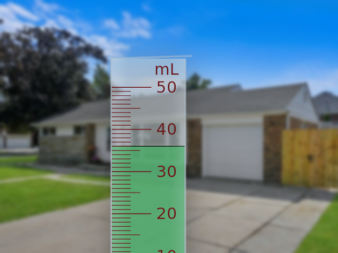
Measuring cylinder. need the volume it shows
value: 36 mL
